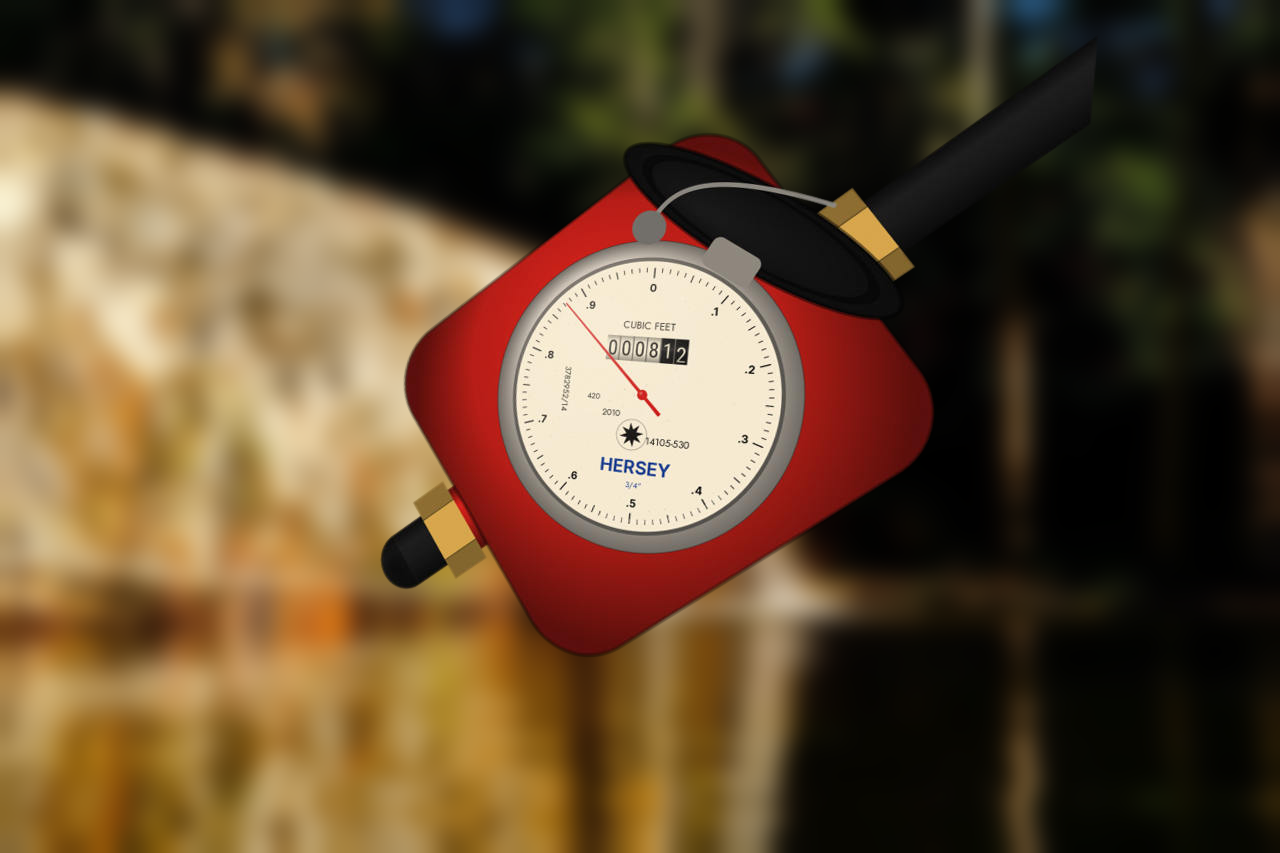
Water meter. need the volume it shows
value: 811.87 ft³
